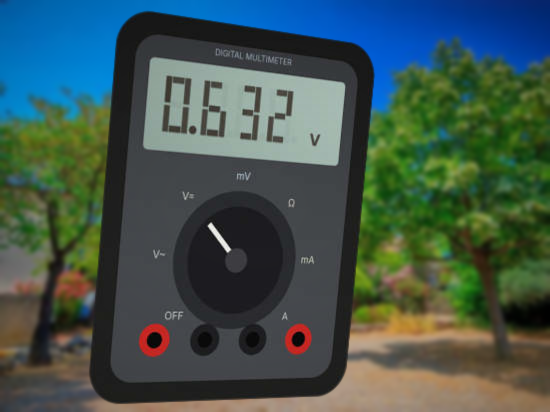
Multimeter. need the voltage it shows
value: 0.632 V
